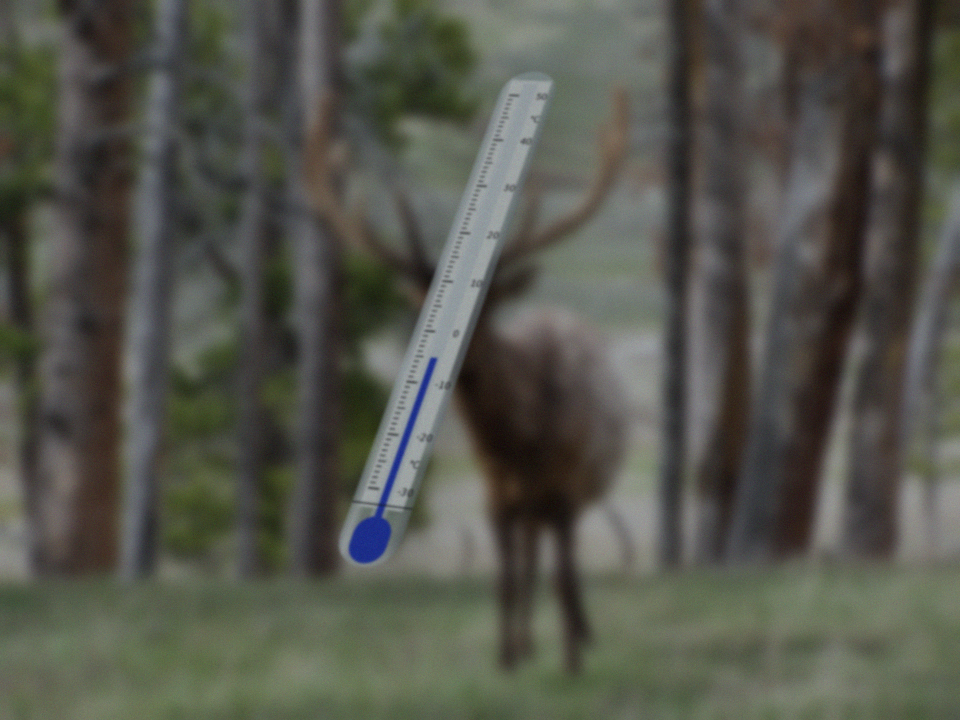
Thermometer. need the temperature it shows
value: -5 °C
